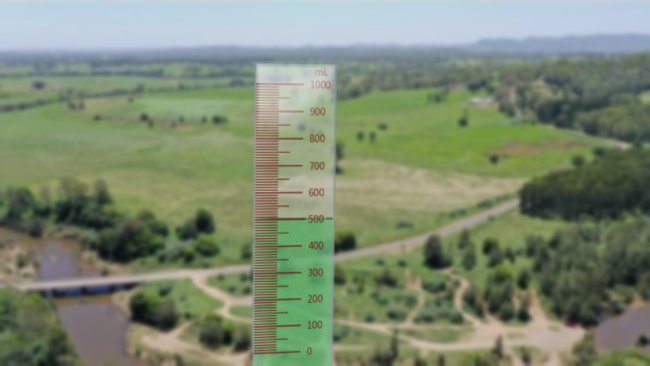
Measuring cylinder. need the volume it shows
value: 500 mL
